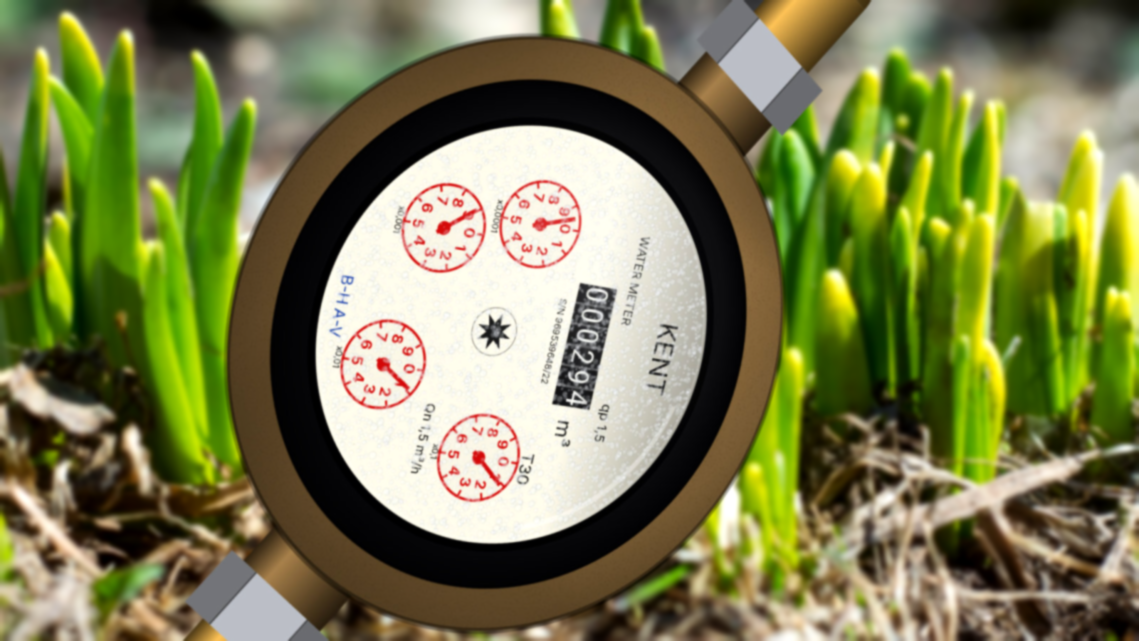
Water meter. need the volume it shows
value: 294.1089 m³
